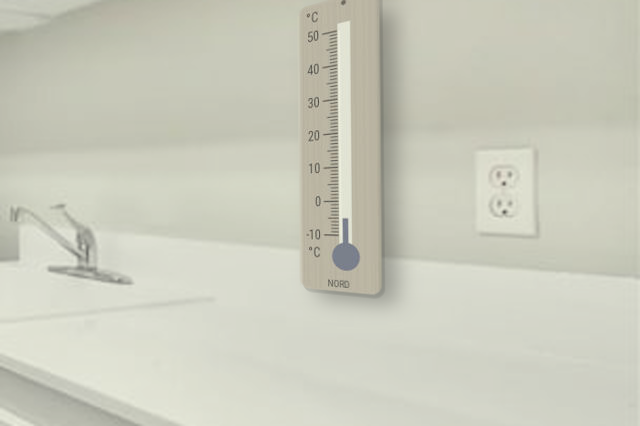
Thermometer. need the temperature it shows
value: -5 °C
